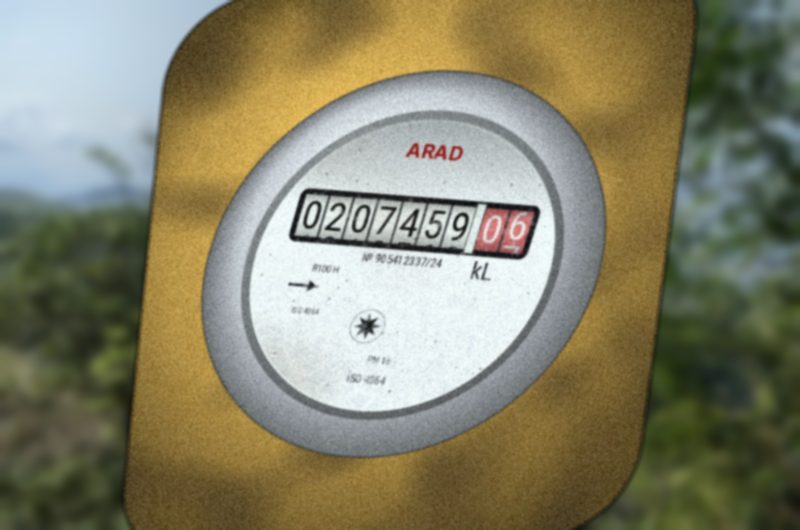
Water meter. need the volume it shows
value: 207459.06 kL
